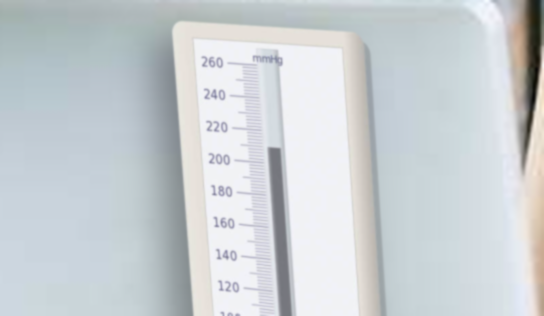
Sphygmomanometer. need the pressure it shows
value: 210 mmHg
